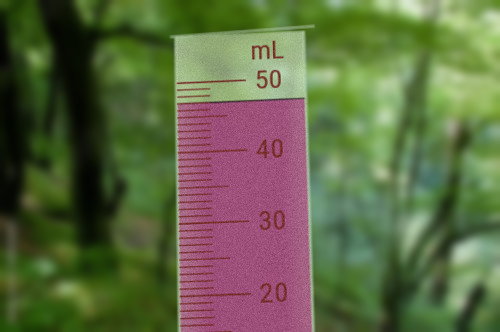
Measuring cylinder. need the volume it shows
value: 47 mL
